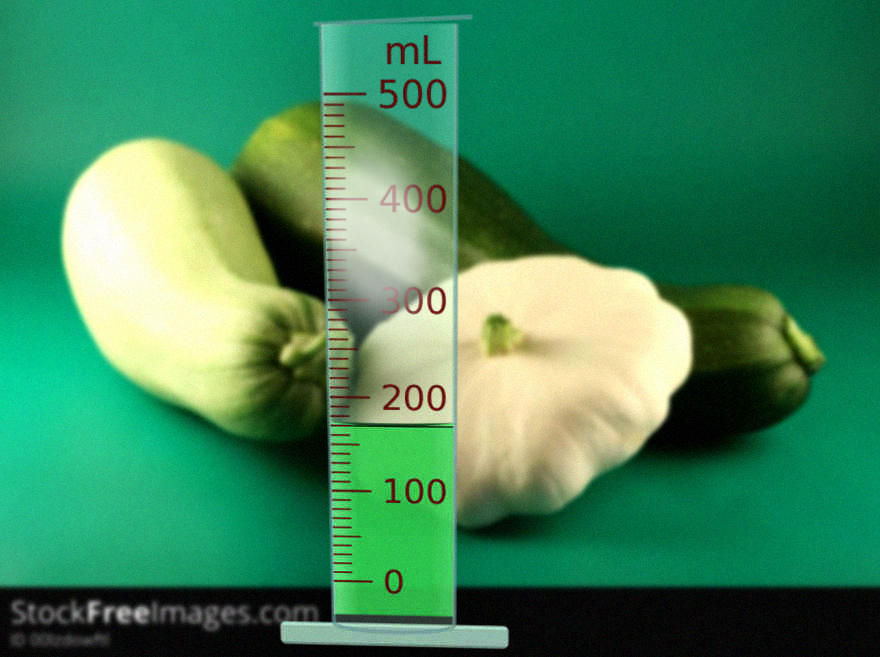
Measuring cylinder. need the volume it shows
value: 170 mL
